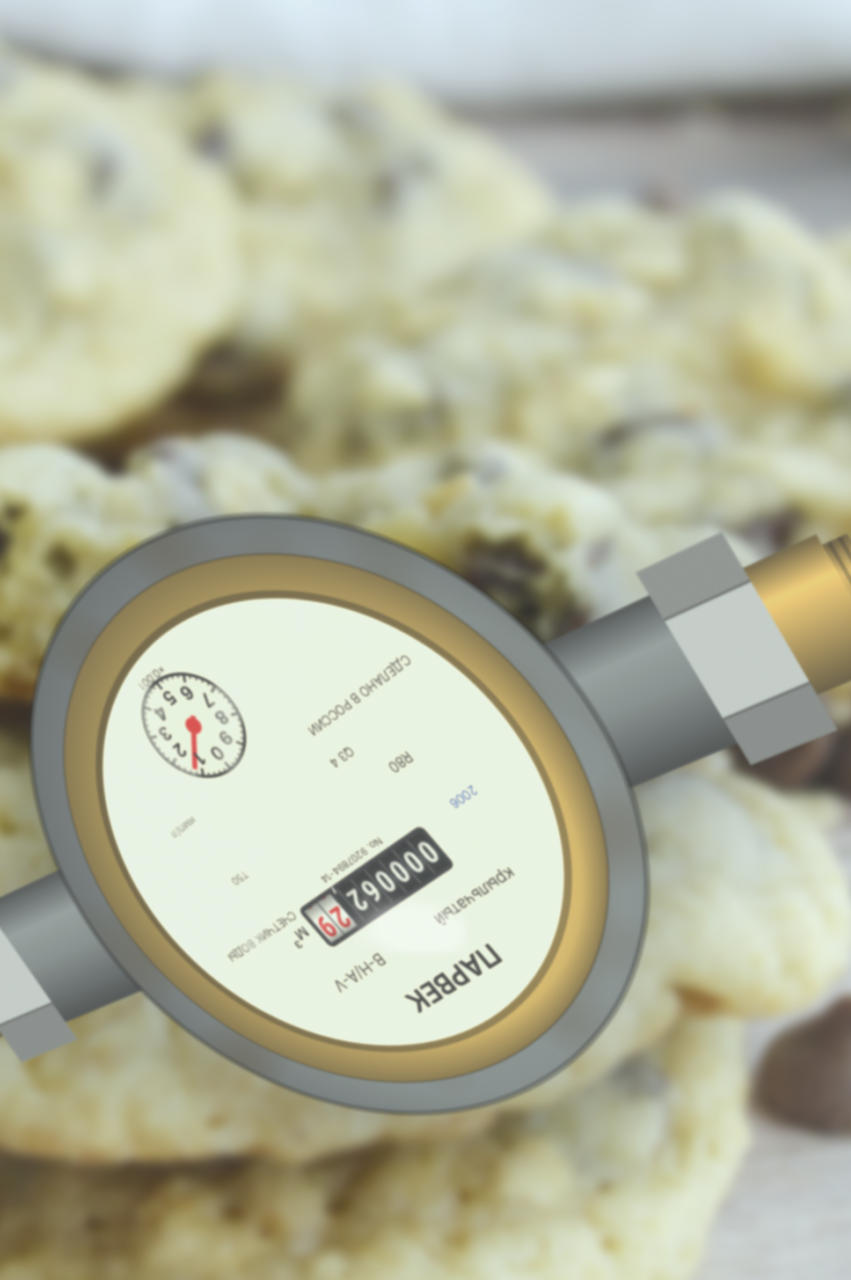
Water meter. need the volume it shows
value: 62.291 m³
